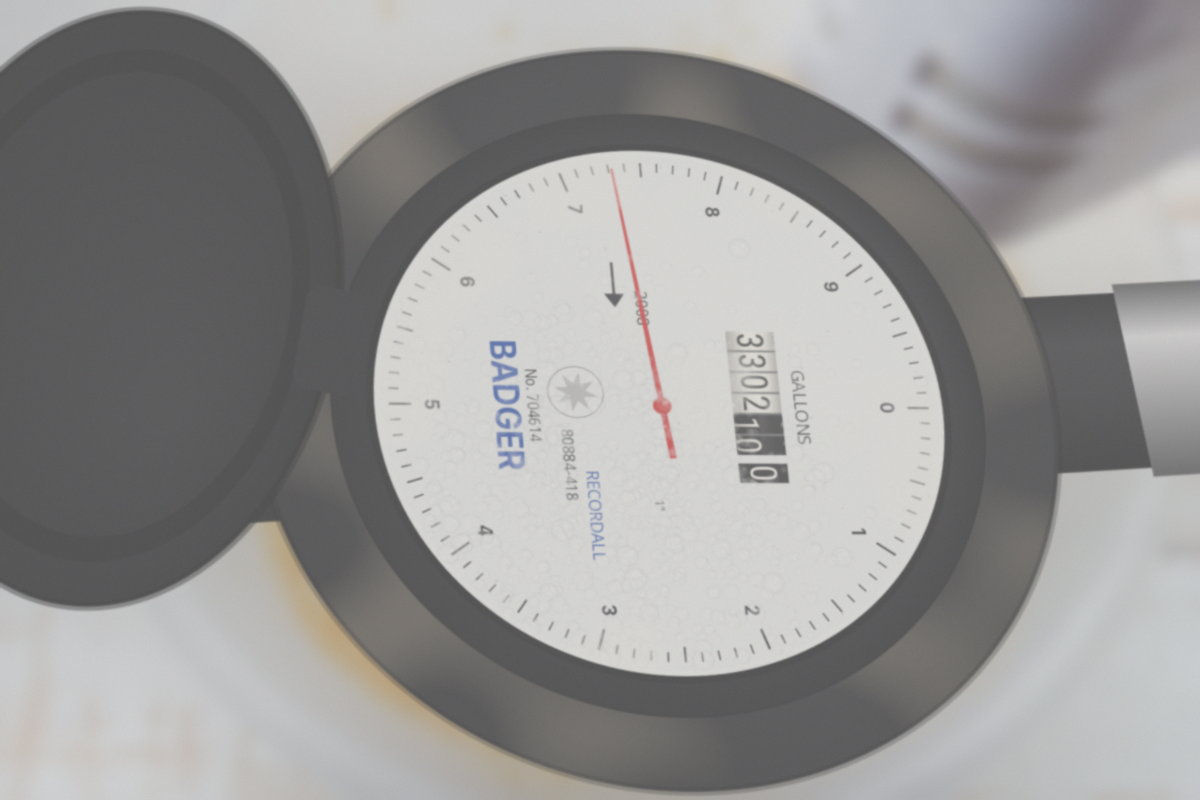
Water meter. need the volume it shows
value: 3302097.3 gal
